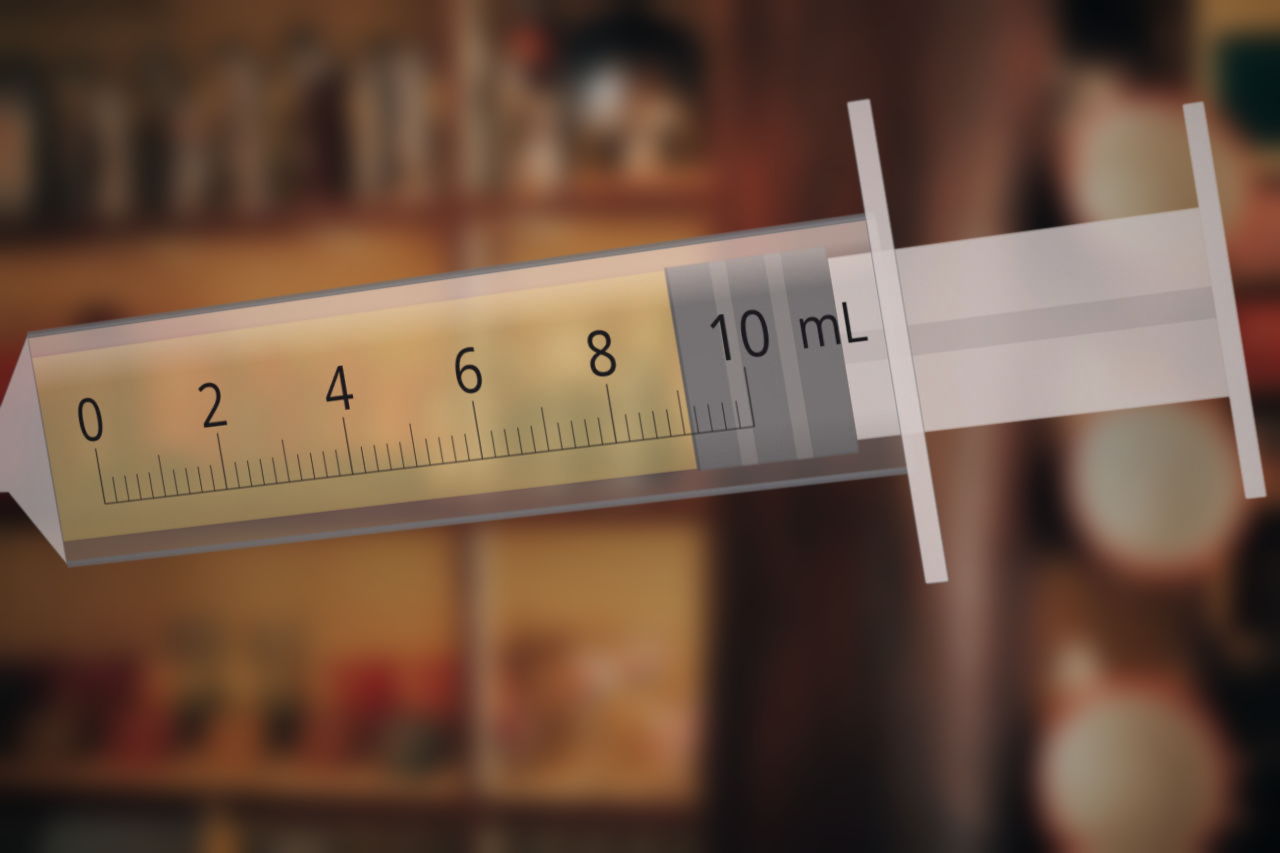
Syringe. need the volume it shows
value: 9.1 mL
